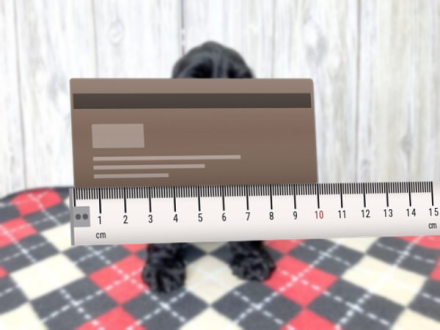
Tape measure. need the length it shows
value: 10 cm
